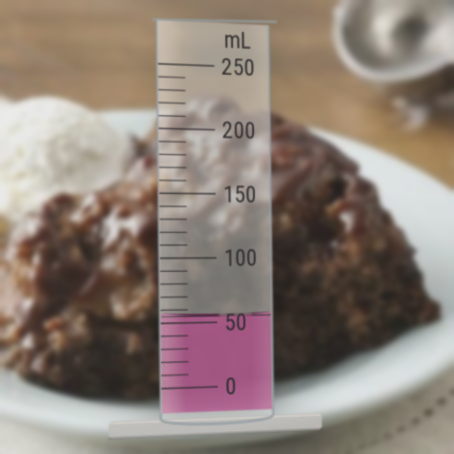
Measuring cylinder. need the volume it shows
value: 55 mL
